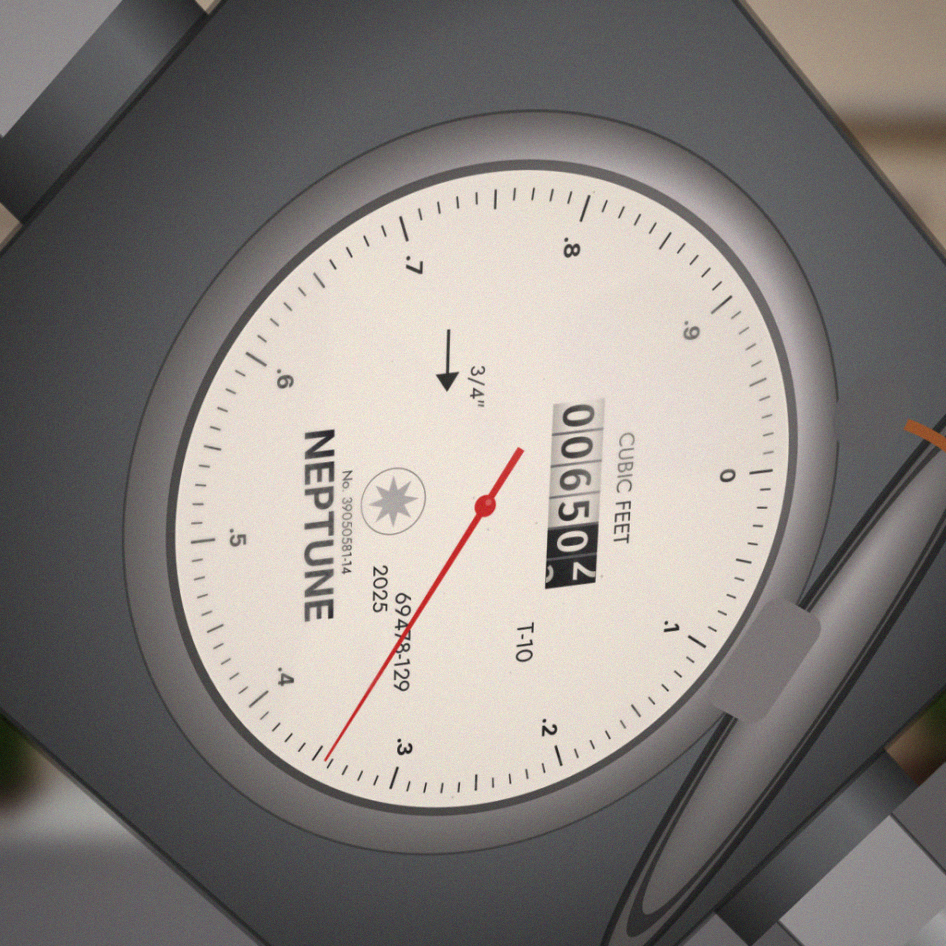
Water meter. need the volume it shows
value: 6502.34 ft³
